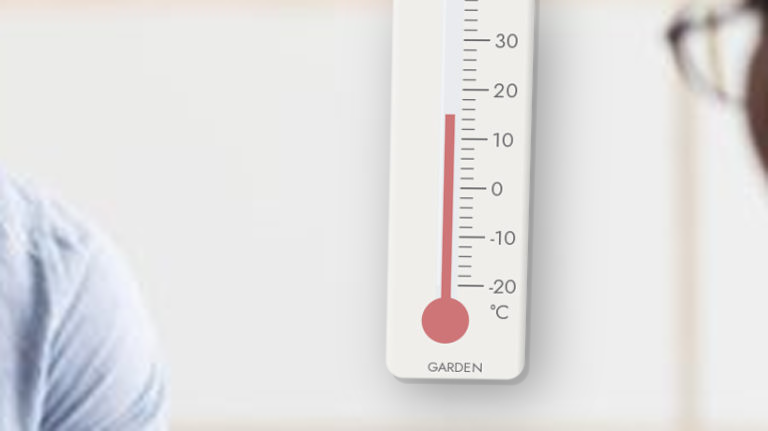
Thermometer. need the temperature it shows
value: 15 °C
